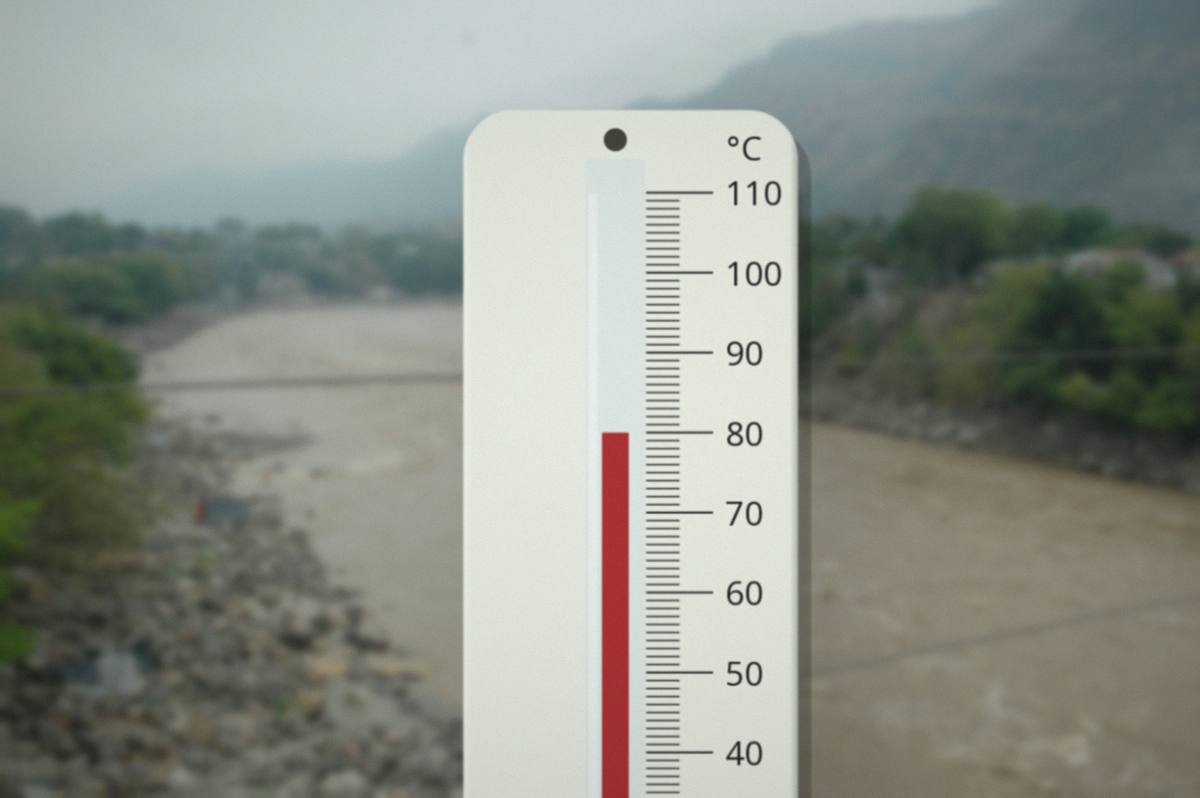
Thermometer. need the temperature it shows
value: 80 °C
